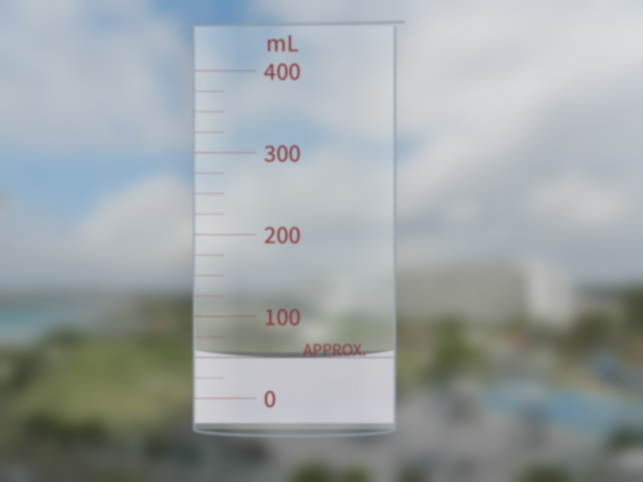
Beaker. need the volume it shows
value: 50 mL
